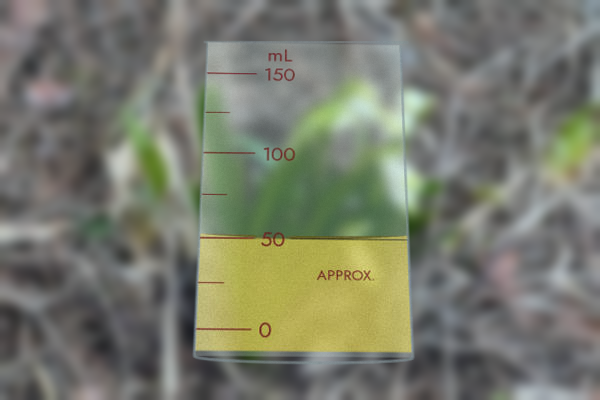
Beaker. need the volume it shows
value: 50 mL
